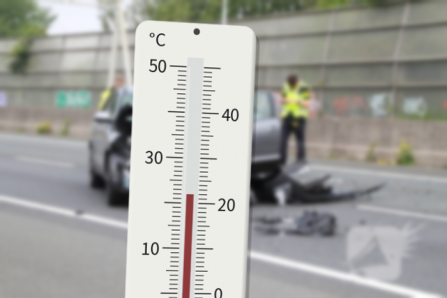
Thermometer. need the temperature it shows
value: 22 °C
